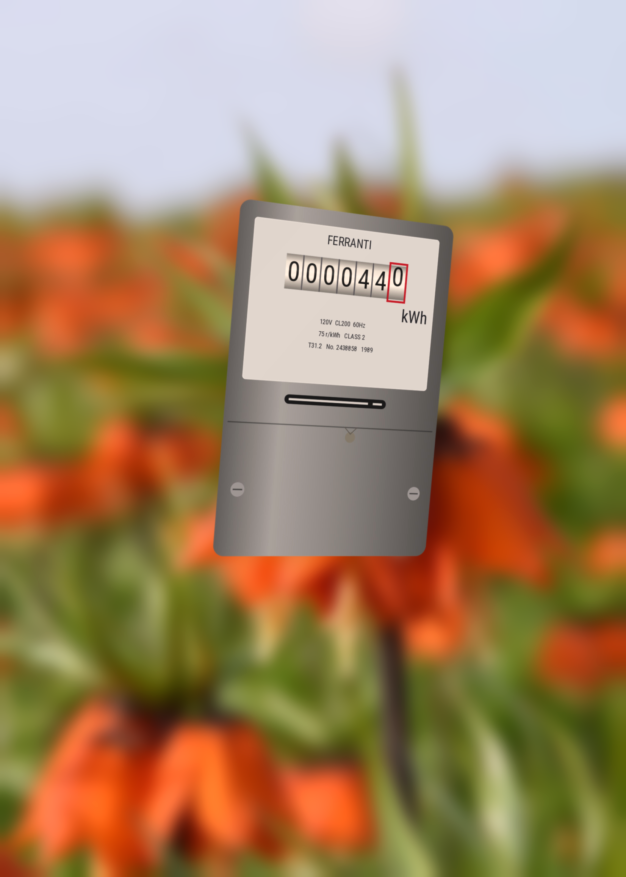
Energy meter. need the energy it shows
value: 44.0 kWh
